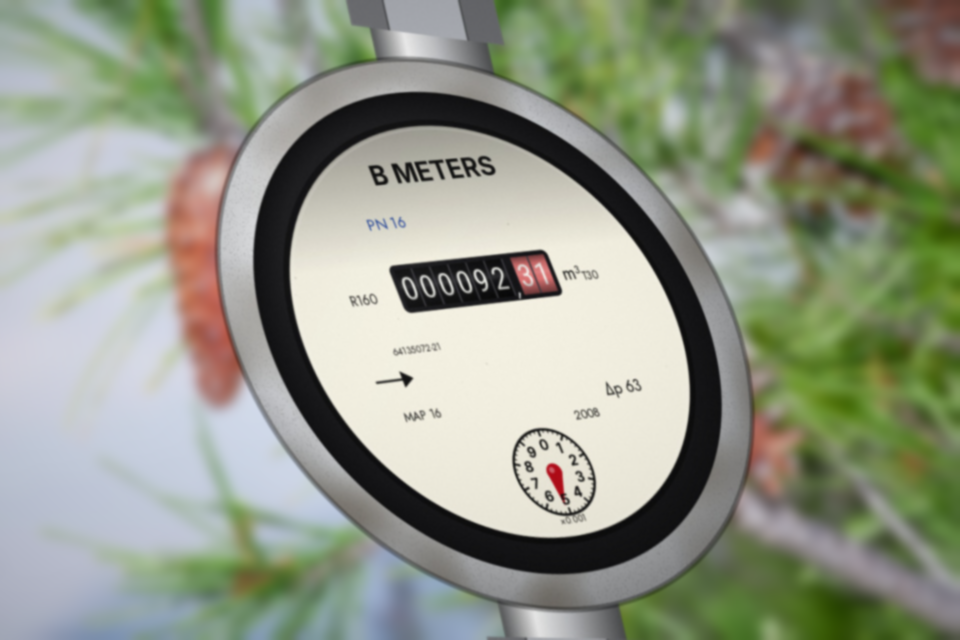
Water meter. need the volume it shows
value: 92.315 m³
